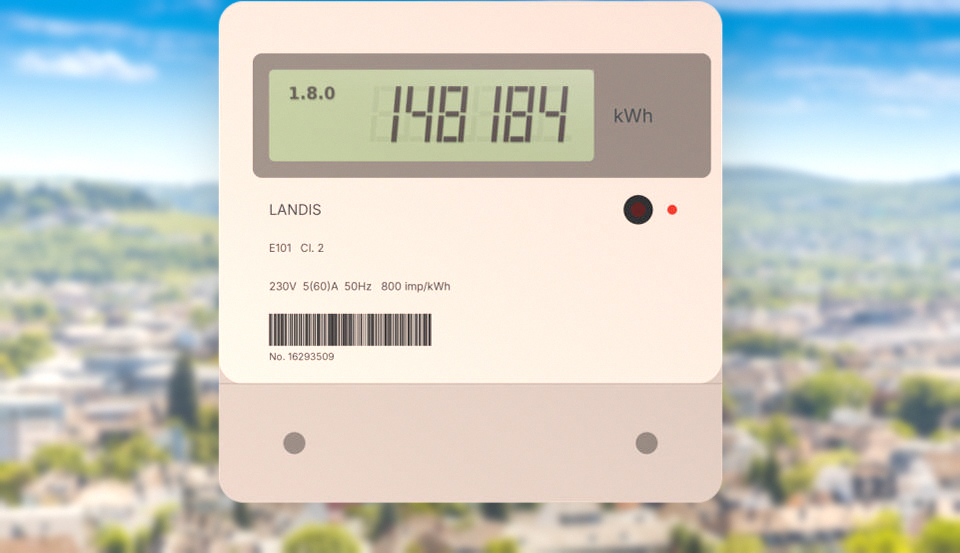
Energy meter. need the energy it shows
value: 148184 kWh
